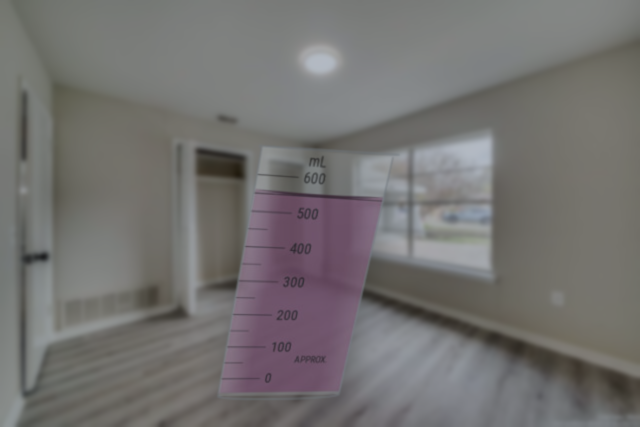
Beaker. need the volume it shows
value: 550 mL
